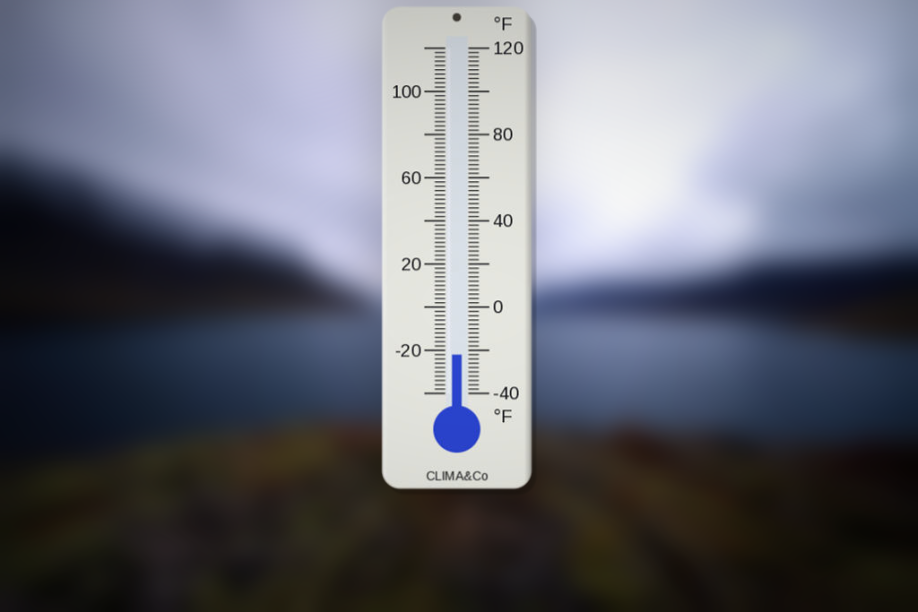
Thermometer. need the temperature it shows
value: -22 °F
